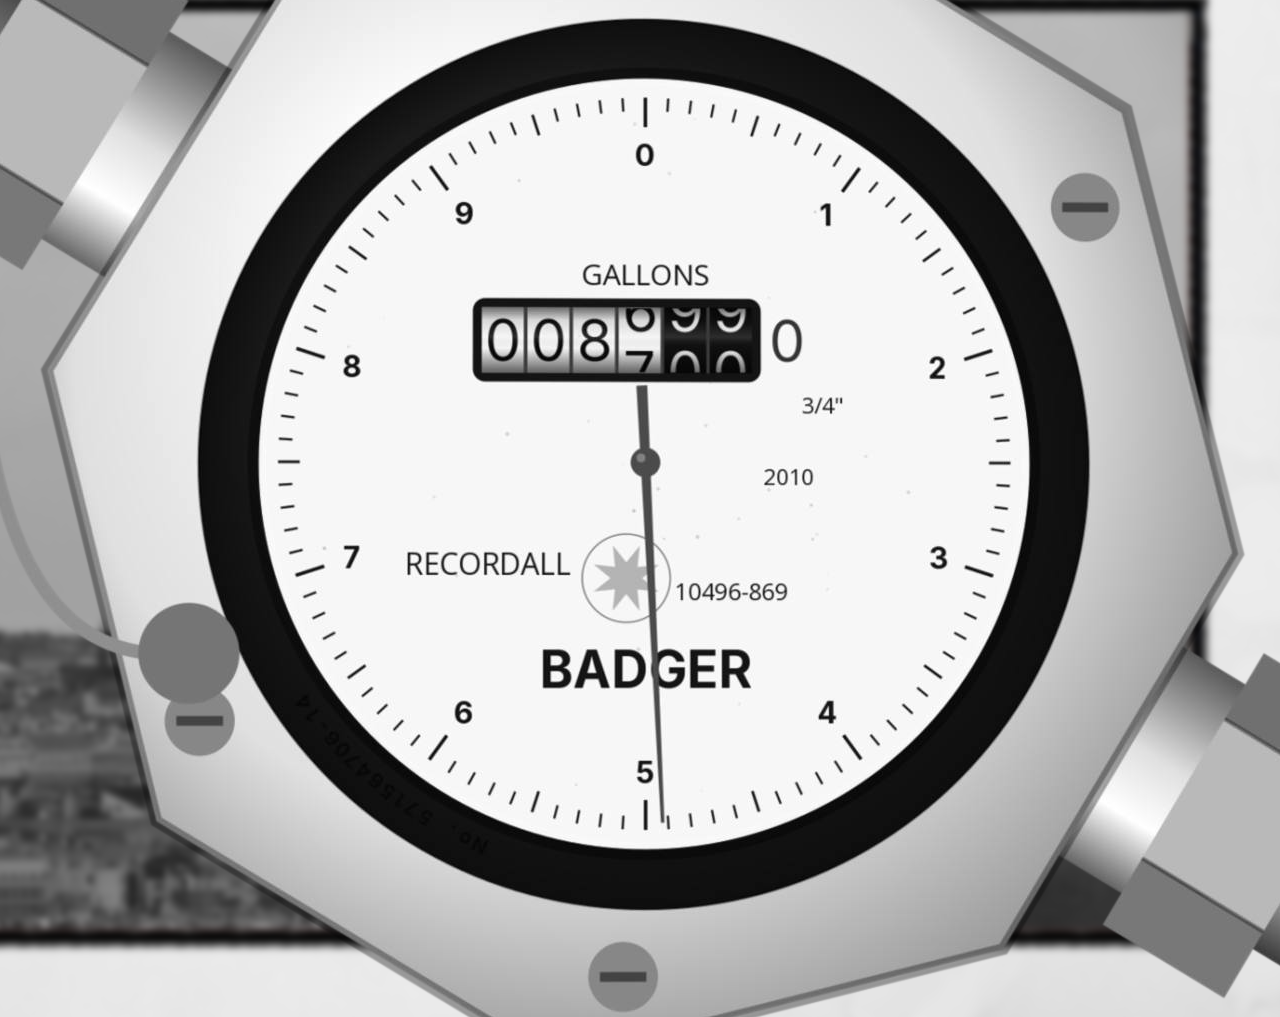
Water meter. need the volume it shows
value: 86994.9 gal
